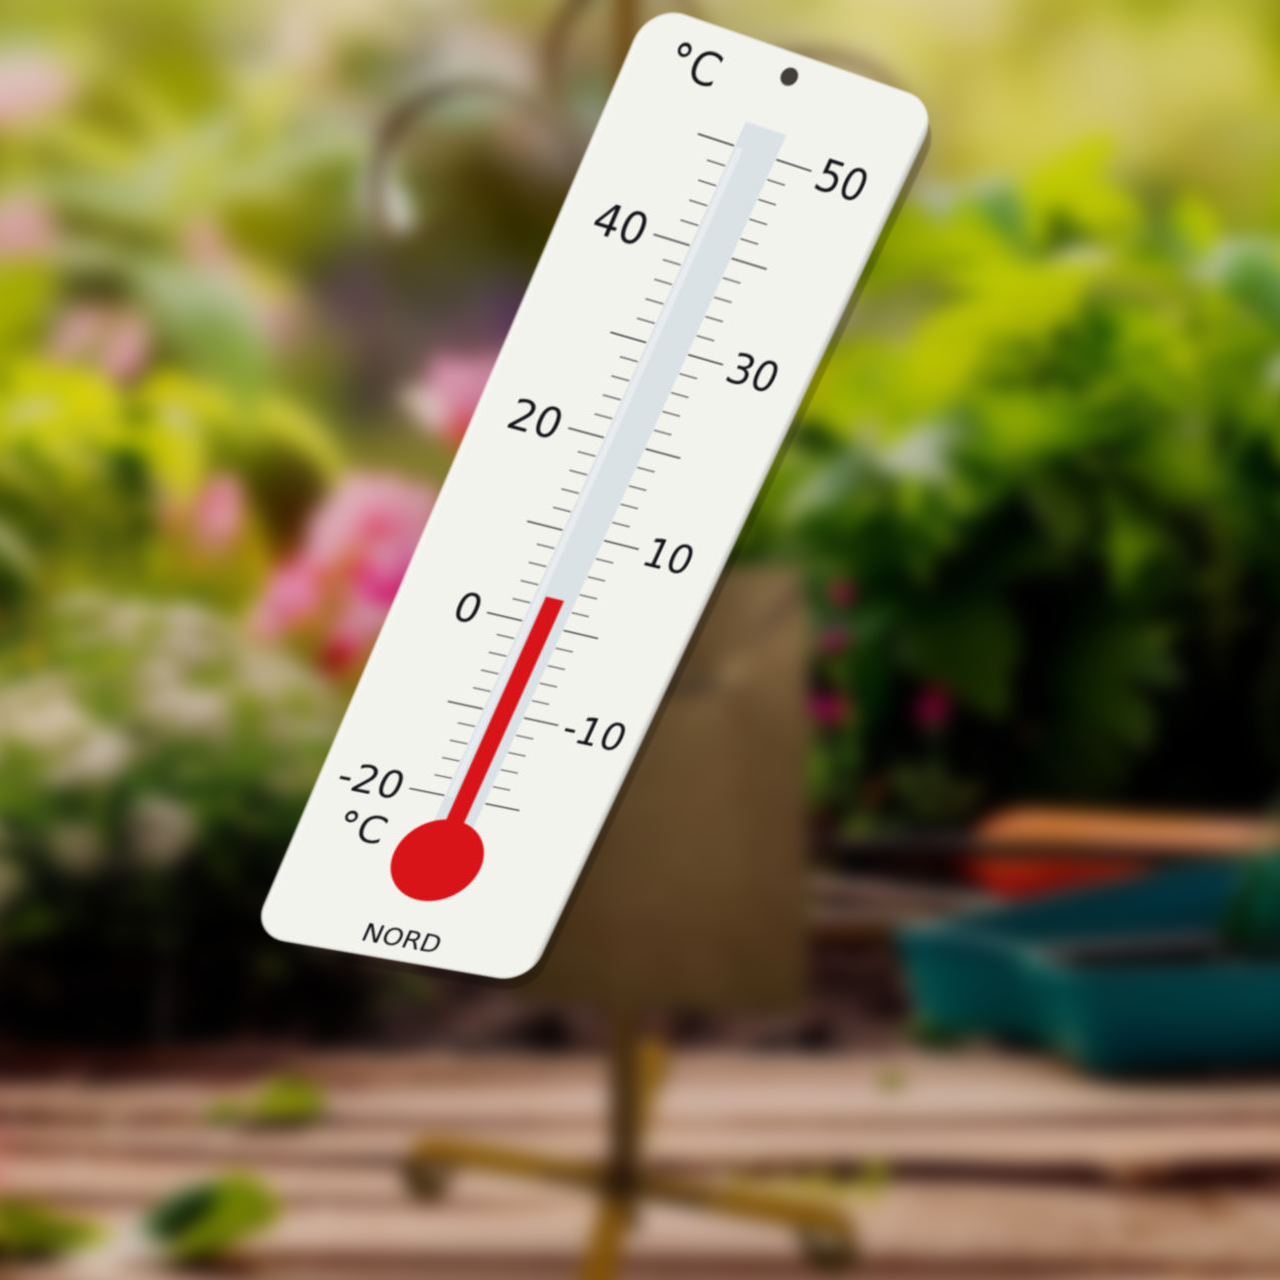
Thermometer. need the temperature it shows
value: 3 °C
